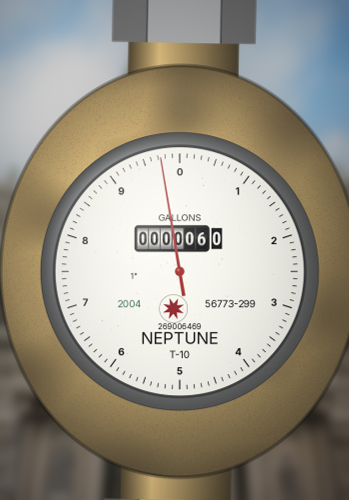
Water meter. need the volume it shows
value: 59.7 gal
